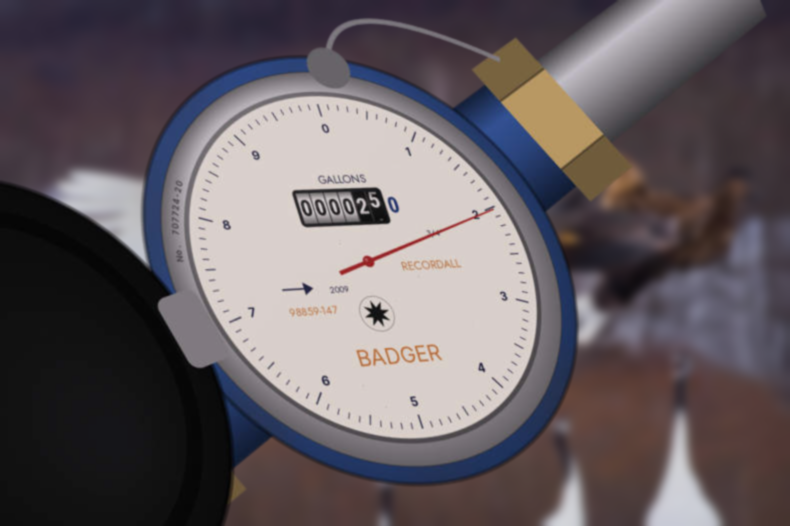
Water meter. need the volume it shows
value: 252.0 gal
